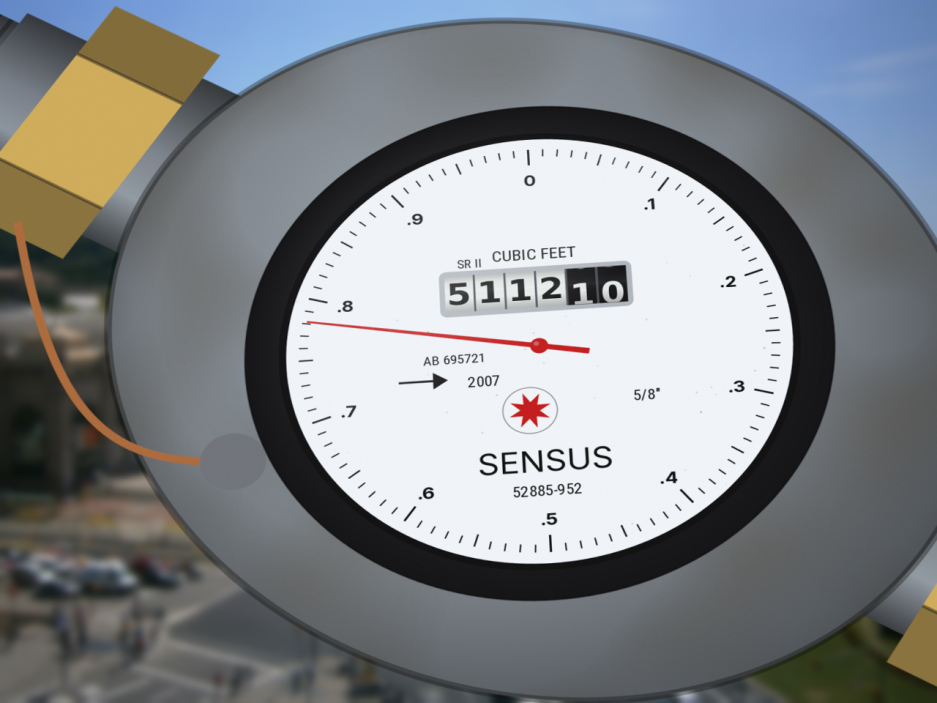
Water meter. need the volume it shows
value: 511209.78 ft³
